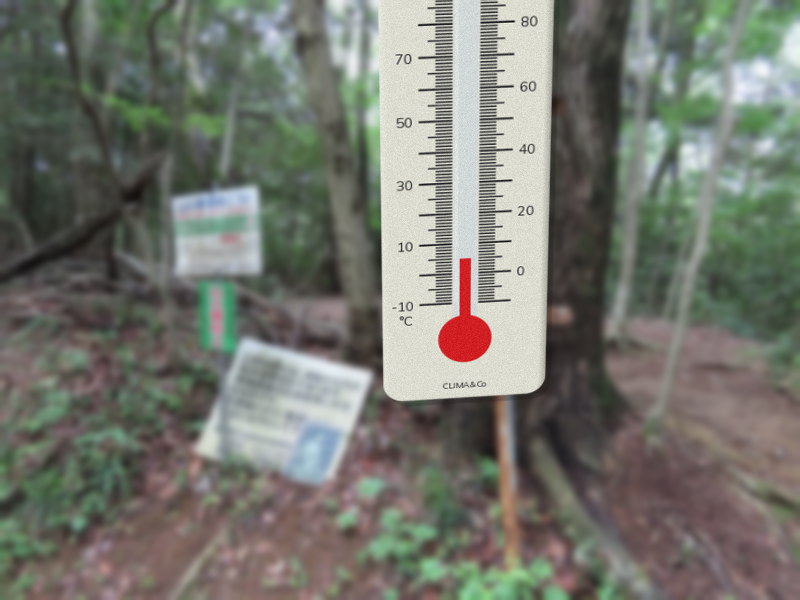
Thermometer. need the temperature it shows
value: 5 °C
